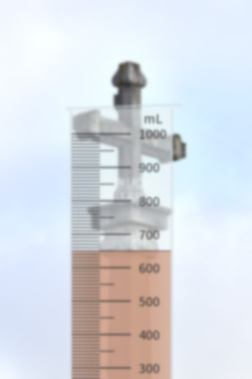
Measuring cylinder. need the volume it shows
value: 650 mL
